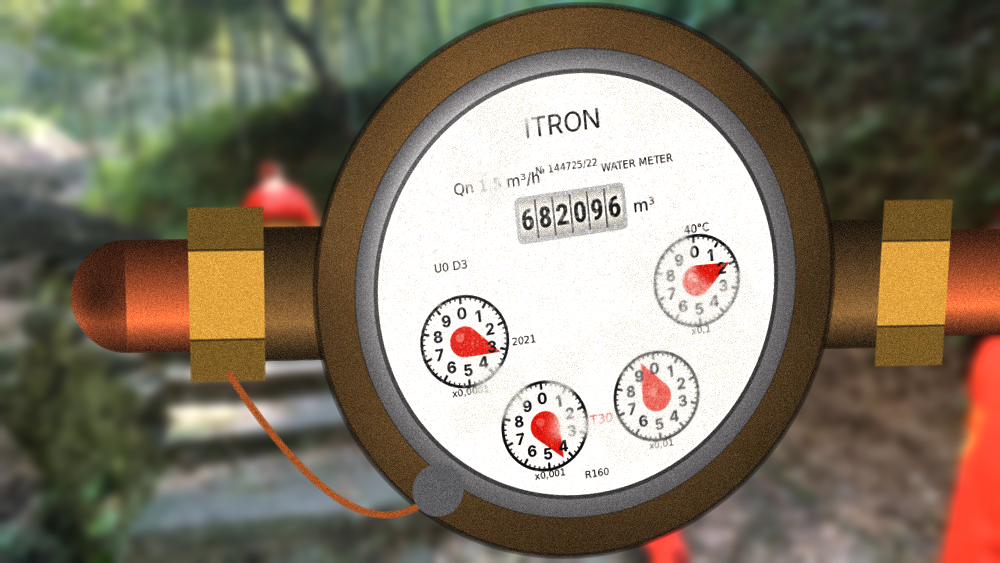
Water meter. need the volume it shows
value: 682096.1943 m³
